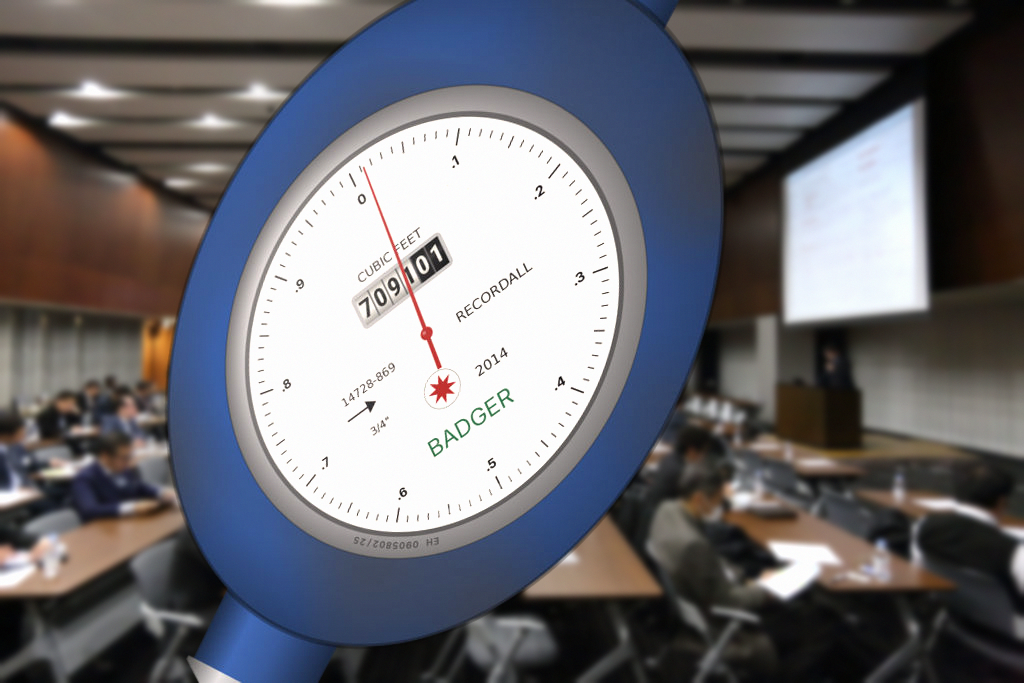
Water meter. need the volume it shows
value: 709101.01 ft³
